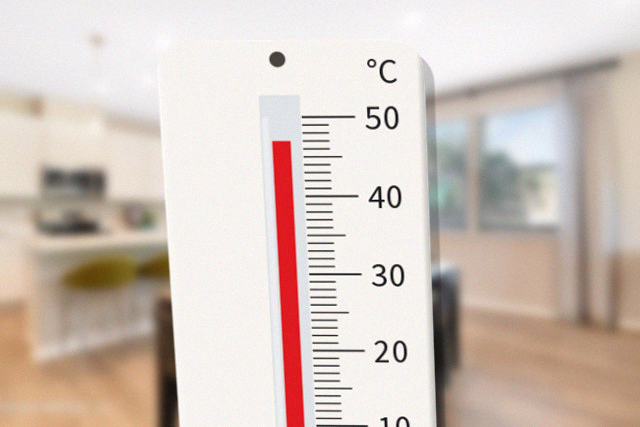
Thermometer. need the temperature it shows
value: 47 °C
